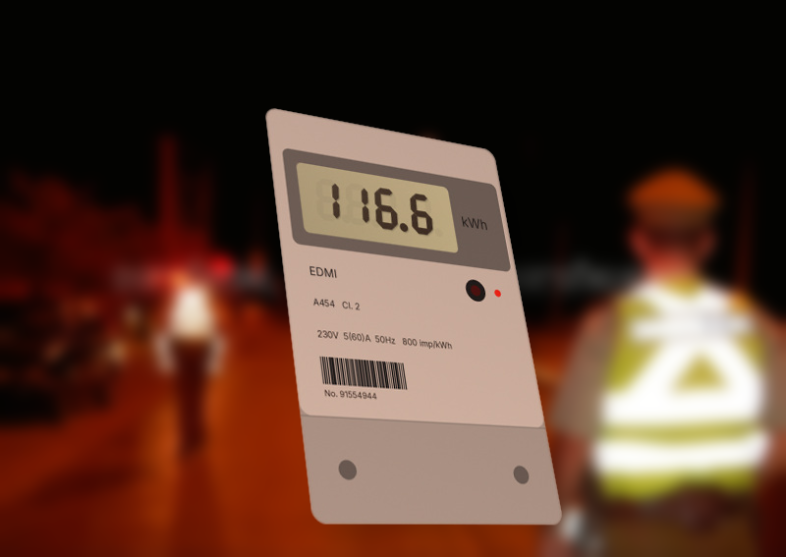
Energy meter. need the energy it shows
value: 116.6 kWh
